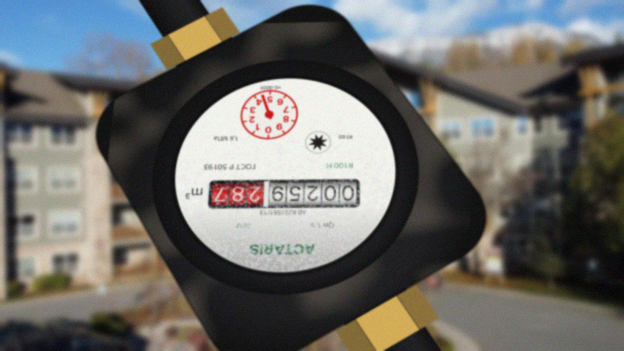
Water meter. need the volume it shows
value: 259.2874 m³
